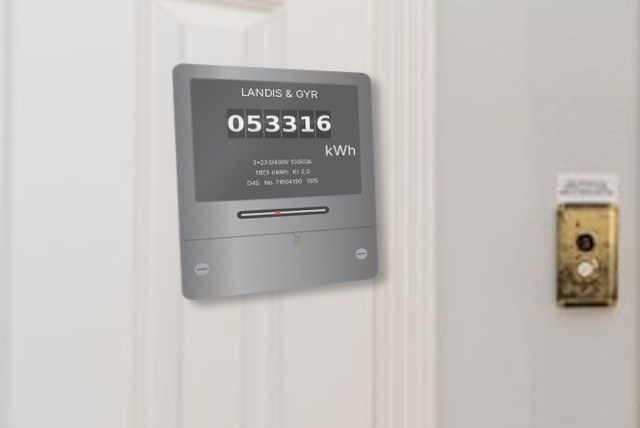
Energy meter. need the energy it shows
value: 53316 kWh
